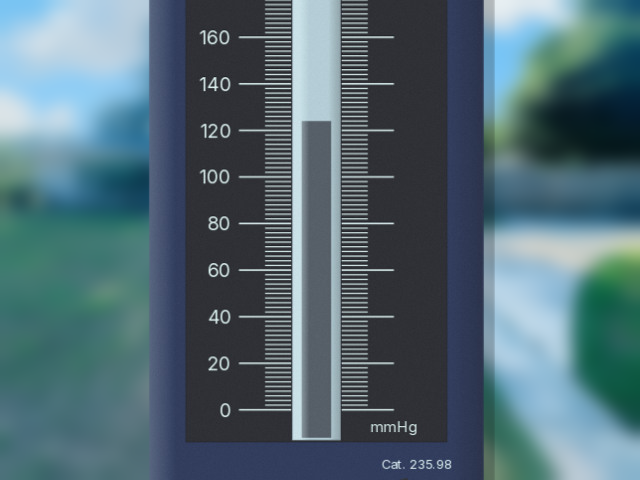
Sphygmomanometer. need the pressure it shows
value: 124 mmHg
